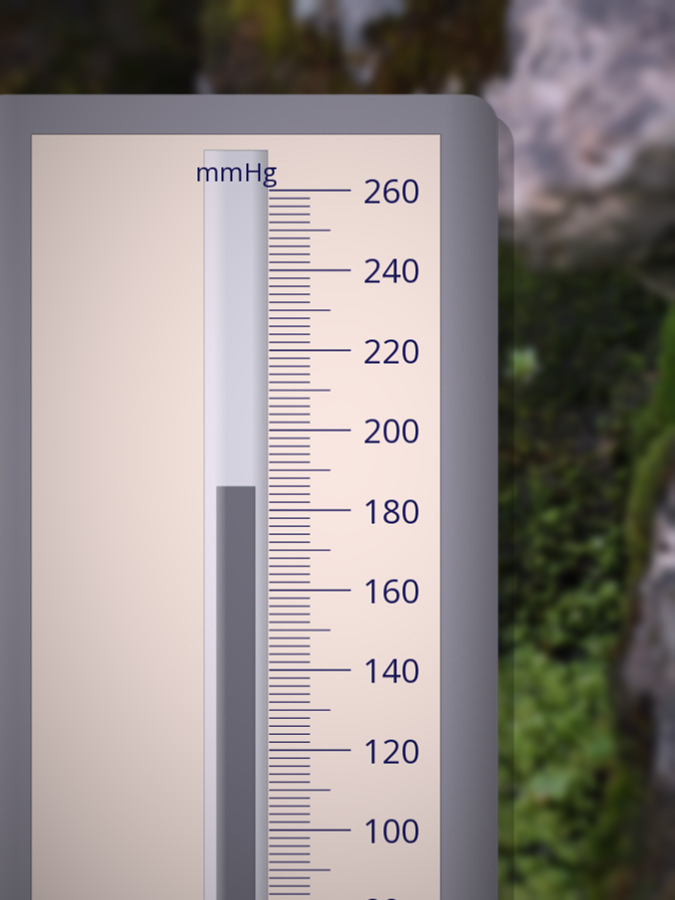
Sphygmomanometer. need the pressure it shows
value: 186 mmHg
